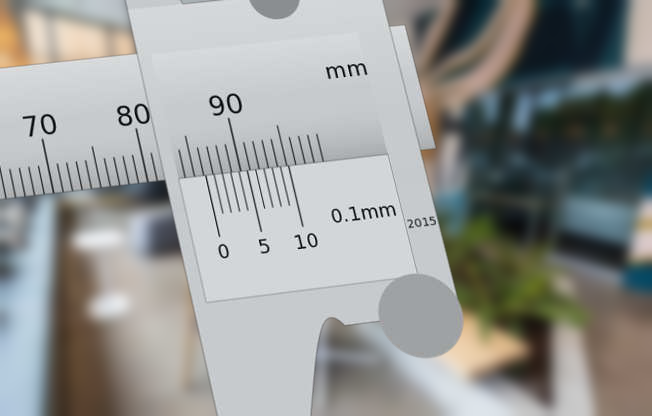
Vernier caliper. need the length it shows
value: 86.2 mm
